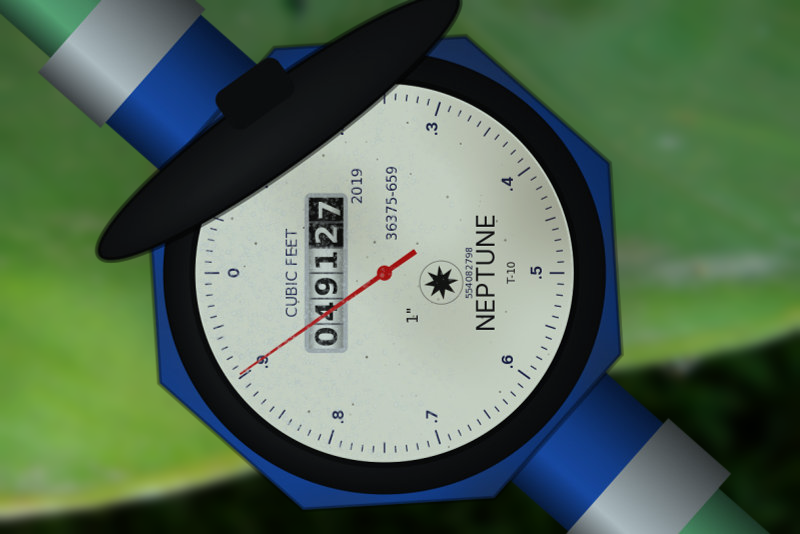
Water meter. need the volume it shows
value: 49126.90 ft³
